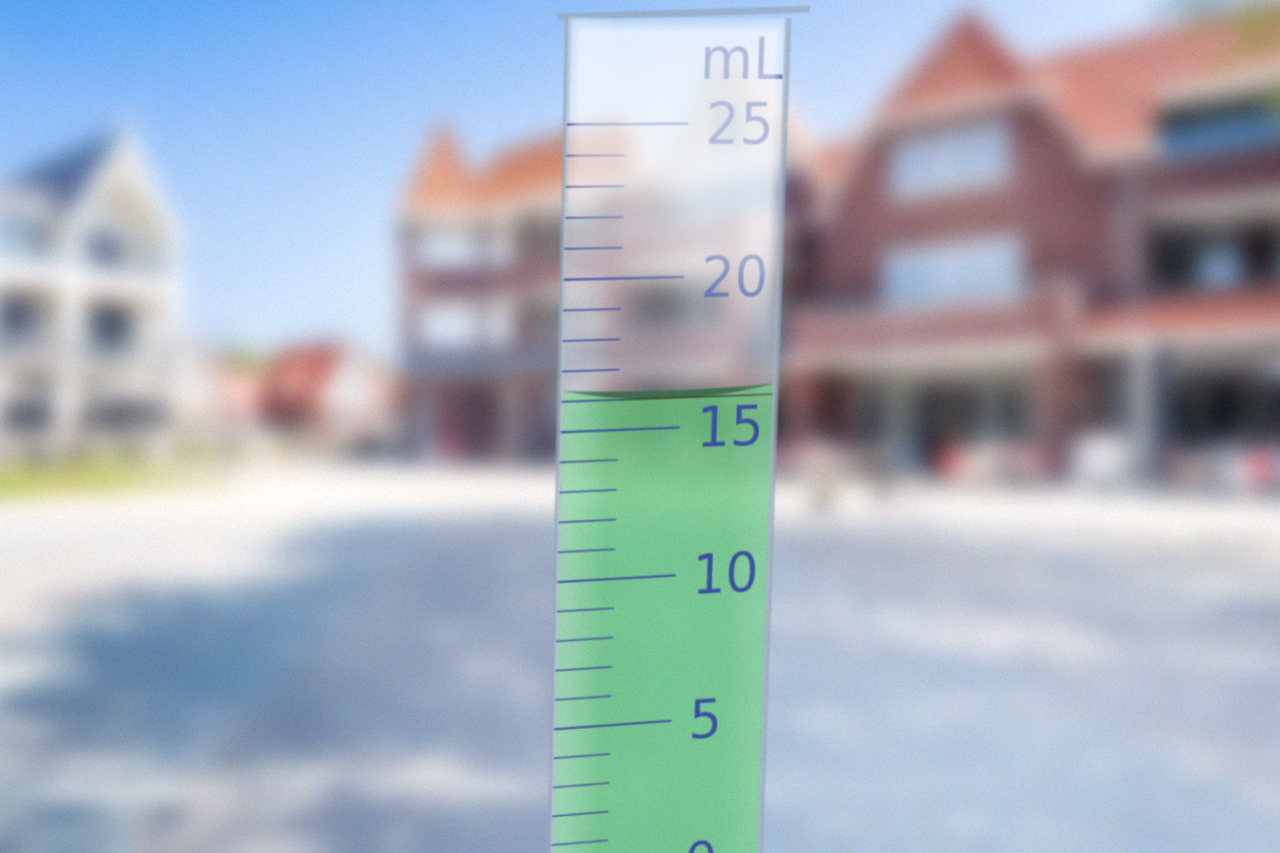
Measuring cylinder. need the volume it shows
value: 16 mL
